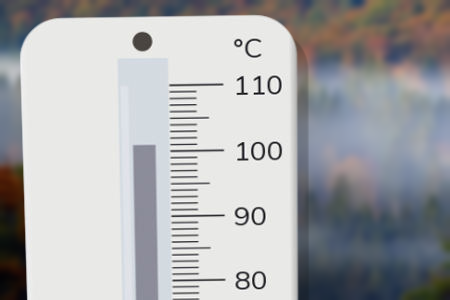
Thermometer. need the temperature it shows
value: 101 °C
